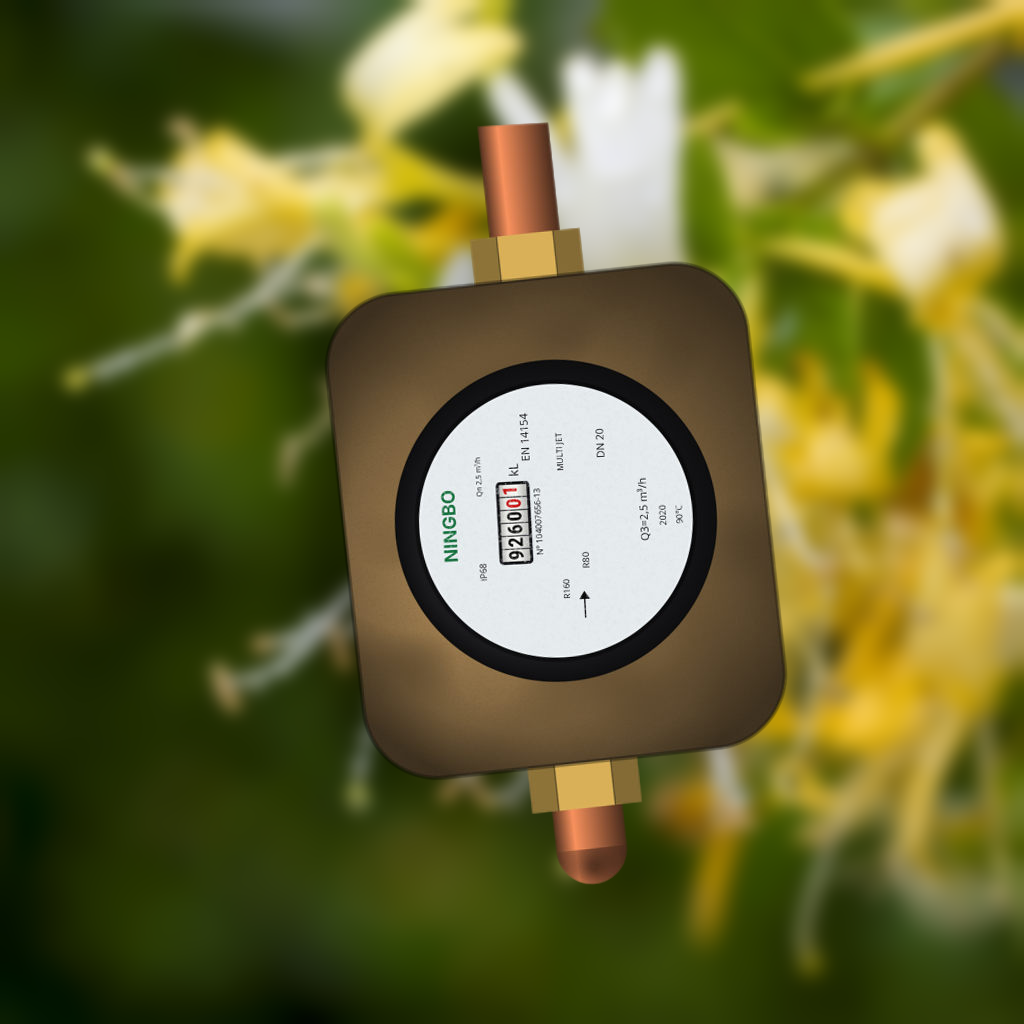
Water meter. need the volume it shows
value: 9260.01 kL
